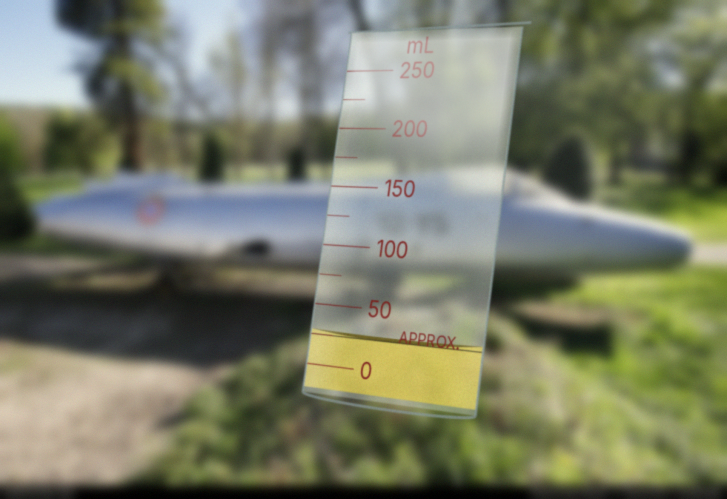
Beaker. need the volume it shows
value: 25 mL
